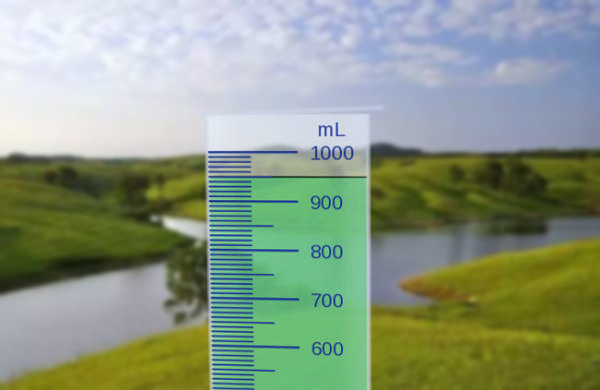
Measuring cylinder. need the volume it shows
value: 950 mL
